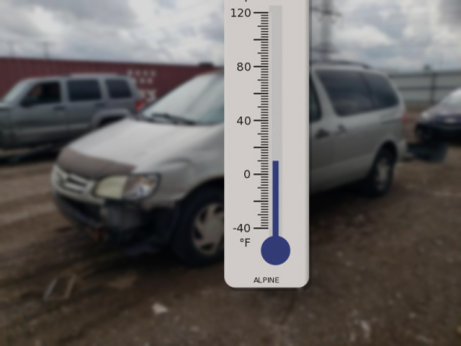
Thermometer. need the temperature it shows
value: 10 °F
